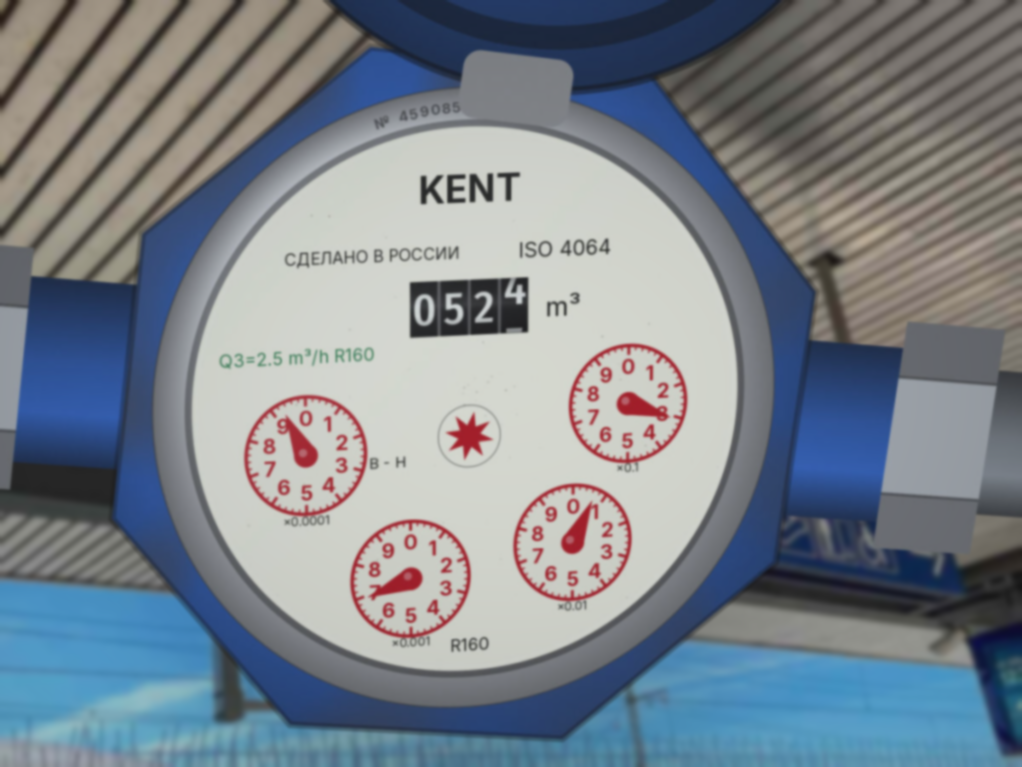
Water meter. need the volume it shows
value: 524.3069 m³
